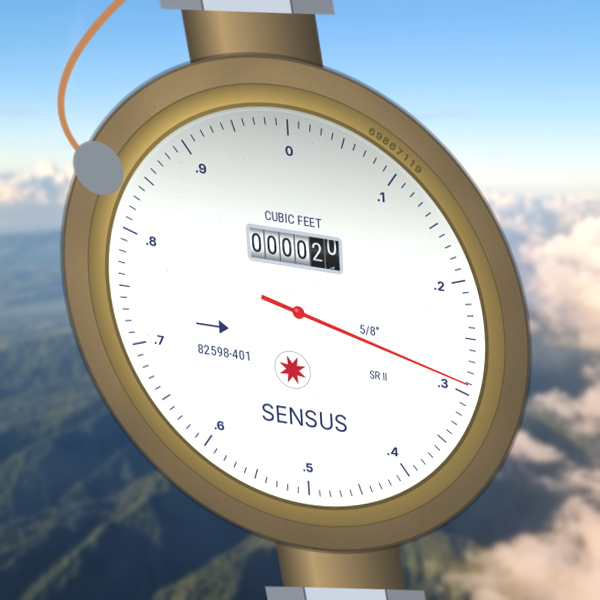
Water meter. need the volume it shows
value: 20.29 ft³
